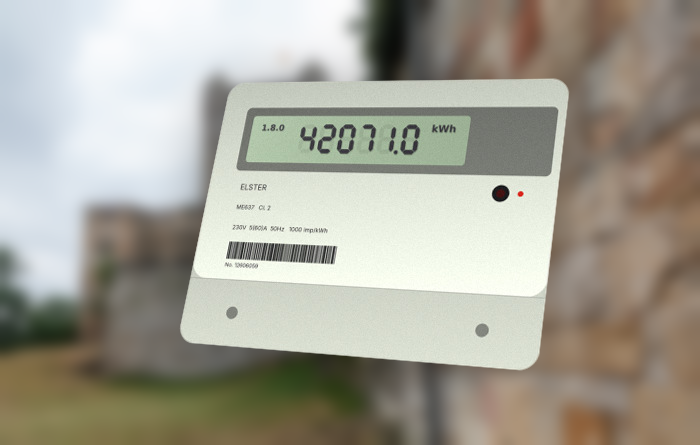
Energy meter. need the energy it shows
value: 42071.0 kWh
